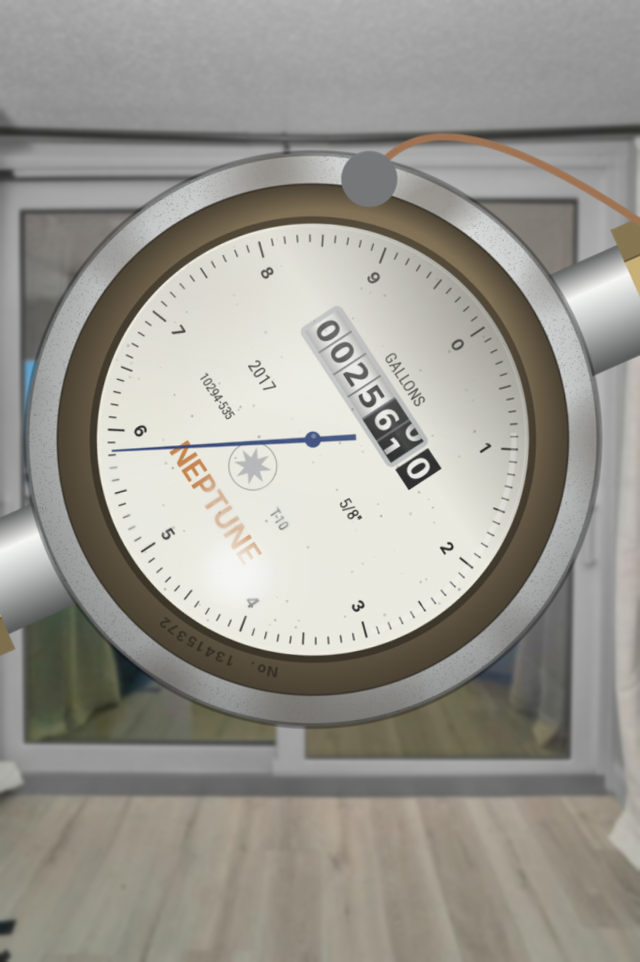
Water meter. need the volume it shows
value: 25605.8 gal
